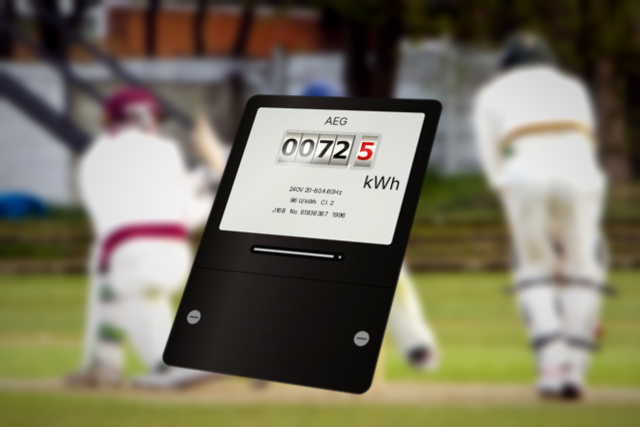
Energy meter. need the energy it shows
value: 72.5 kWh
